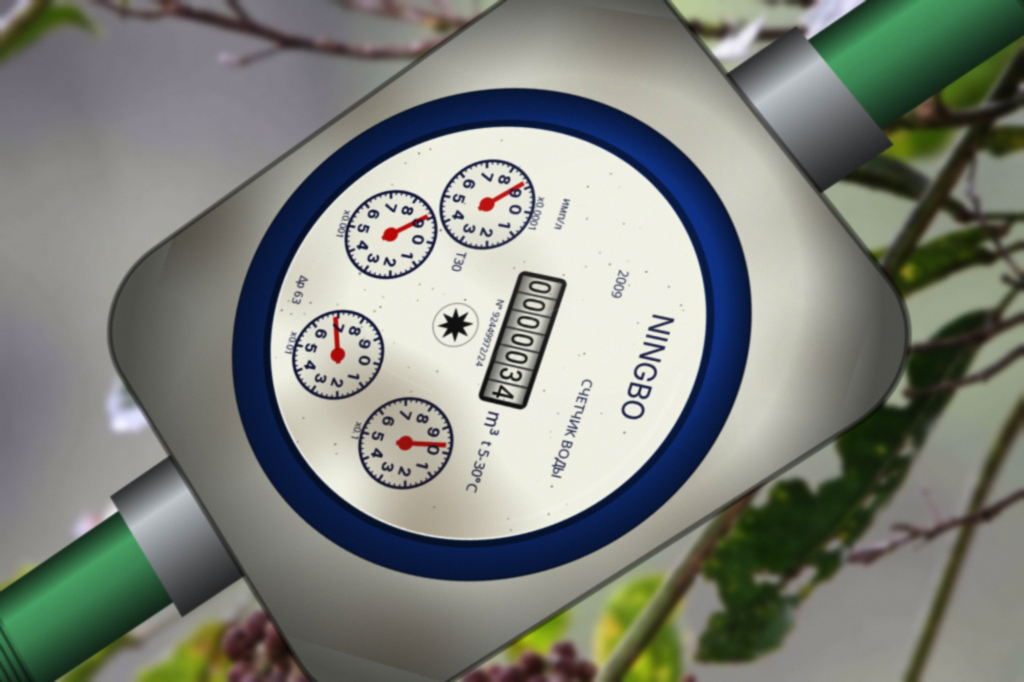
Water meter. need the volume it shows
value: 33.9688 m³
